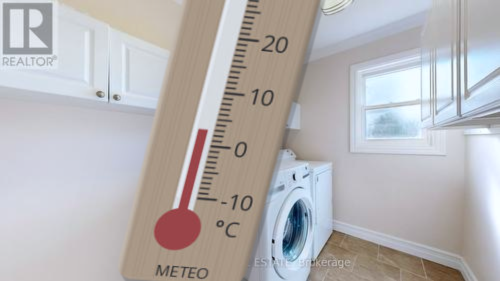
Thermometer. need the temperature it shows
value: 3 °C
